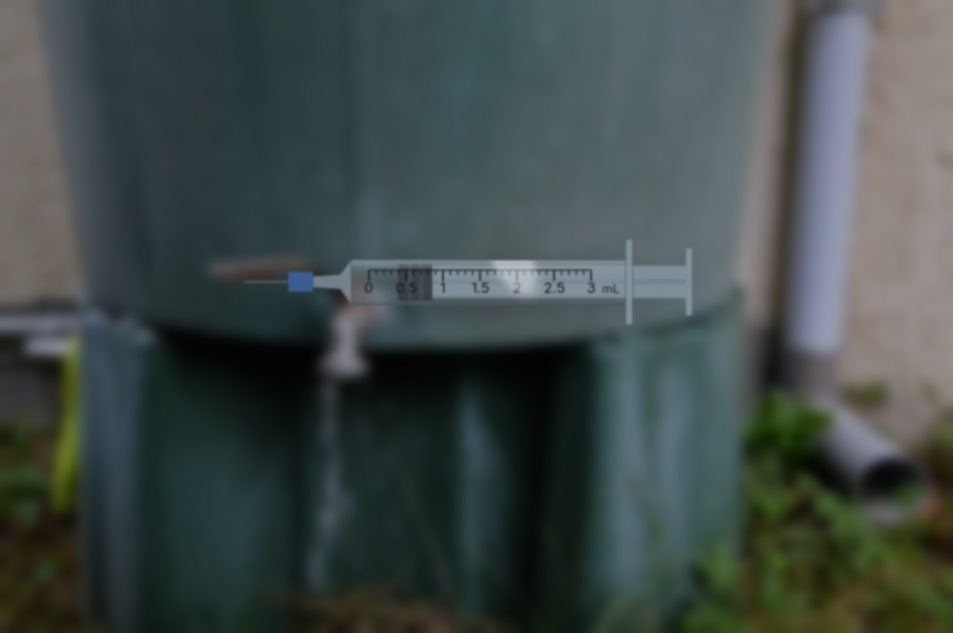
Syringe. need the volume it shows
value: 0.4 mL
